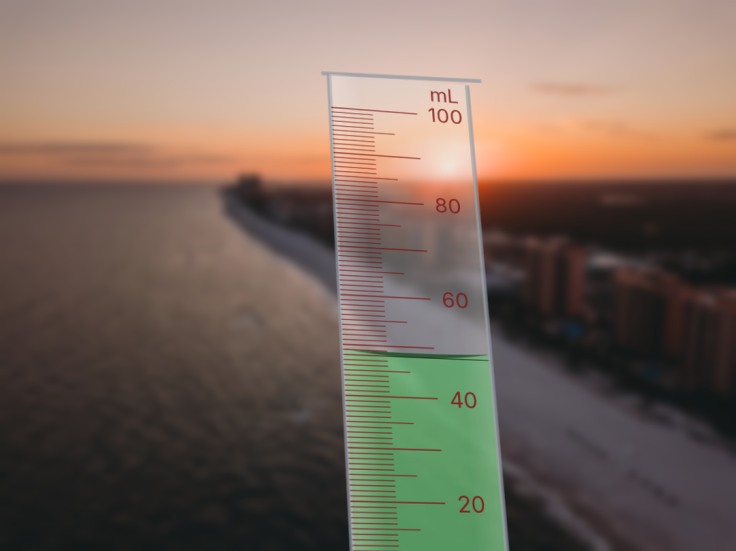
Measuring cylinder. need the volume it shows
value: 48 mL
